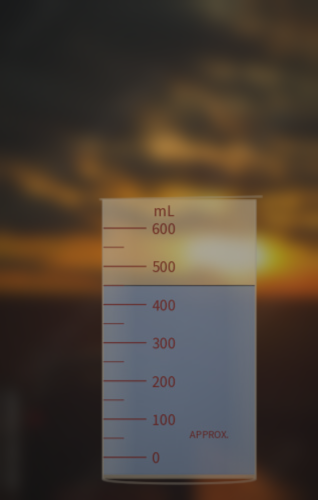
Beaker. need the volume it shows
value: 450 mL
